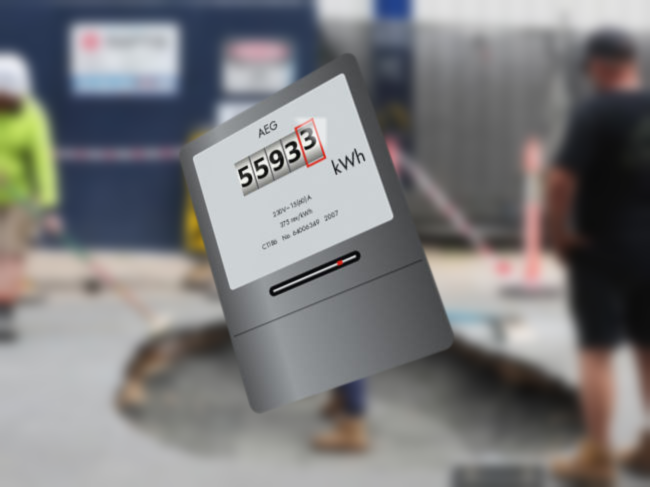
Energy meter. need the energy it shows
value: 5593.3 kWh
